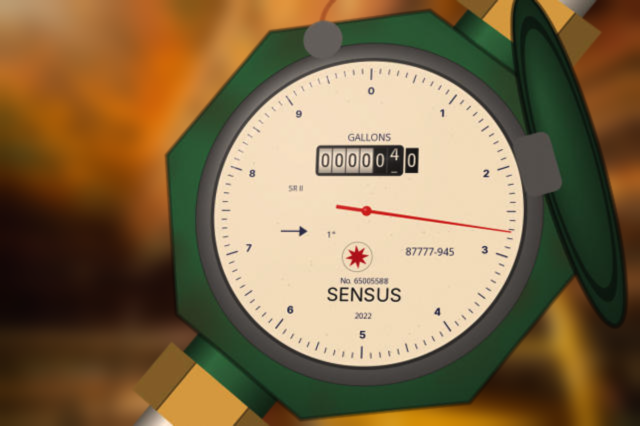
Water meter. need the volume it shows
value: 42.7 gal
